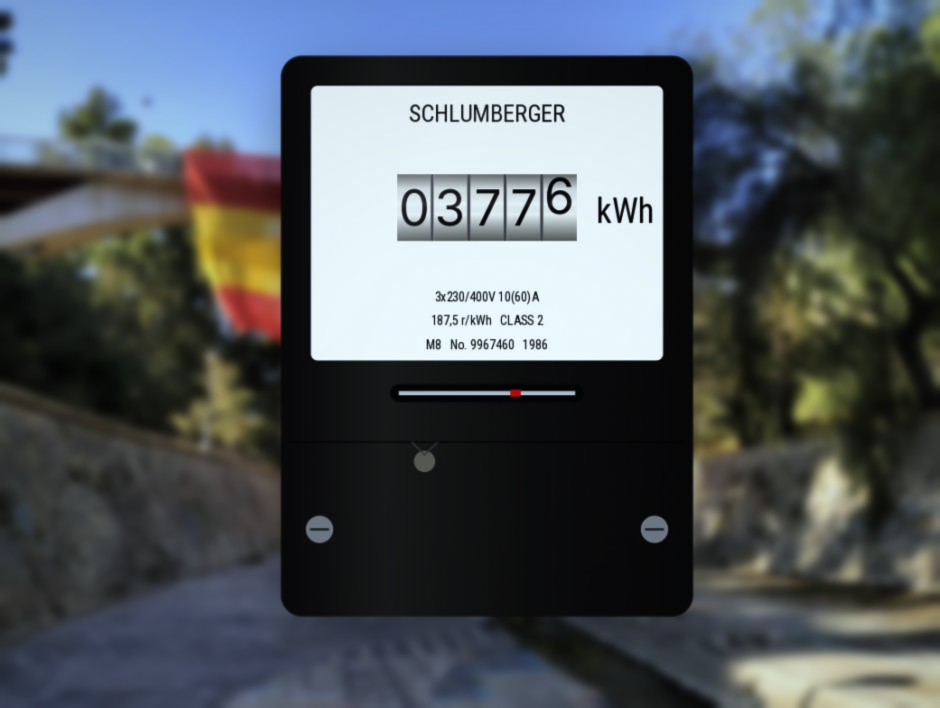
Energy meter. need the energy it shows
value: 3776 kWh
